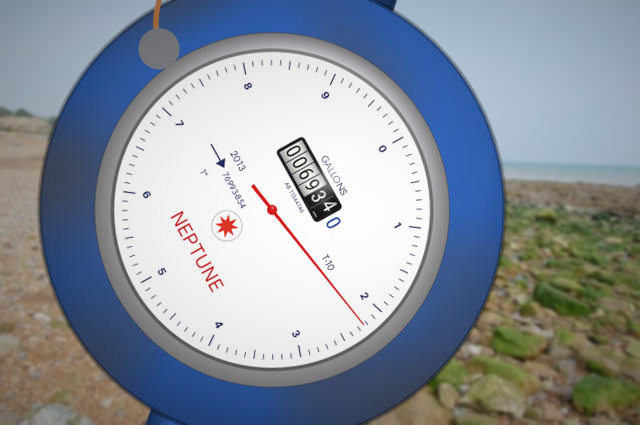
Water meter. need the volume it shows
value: 69342.2 gal
